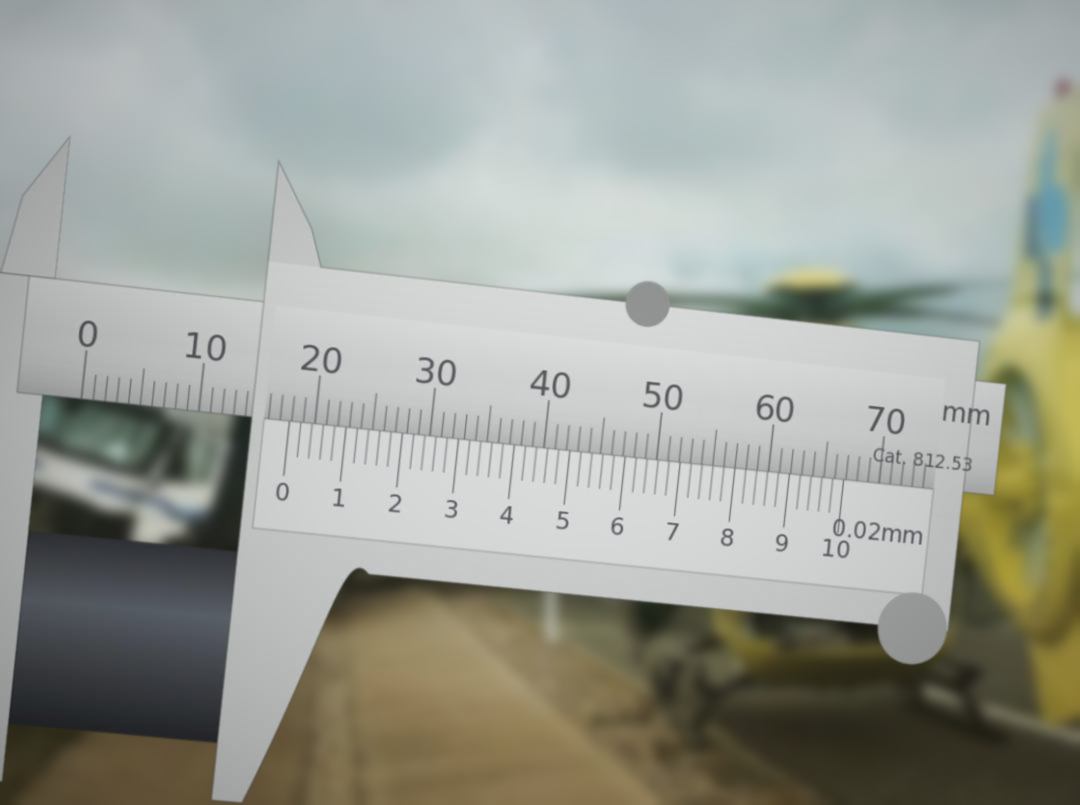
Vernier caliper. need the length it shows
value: 17.8 mm
